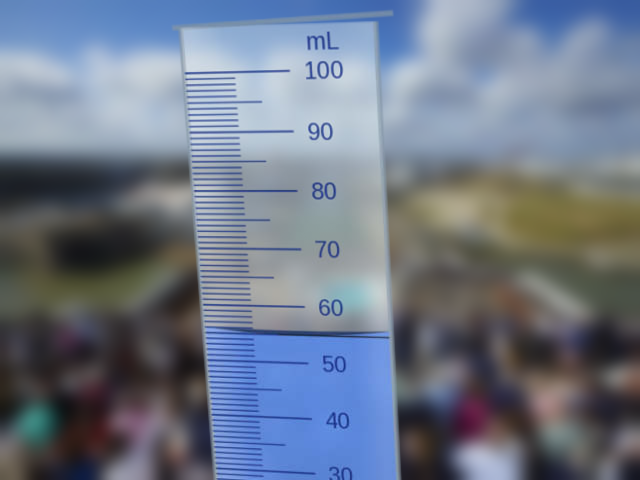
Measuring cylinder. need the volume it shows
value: 55 mL
